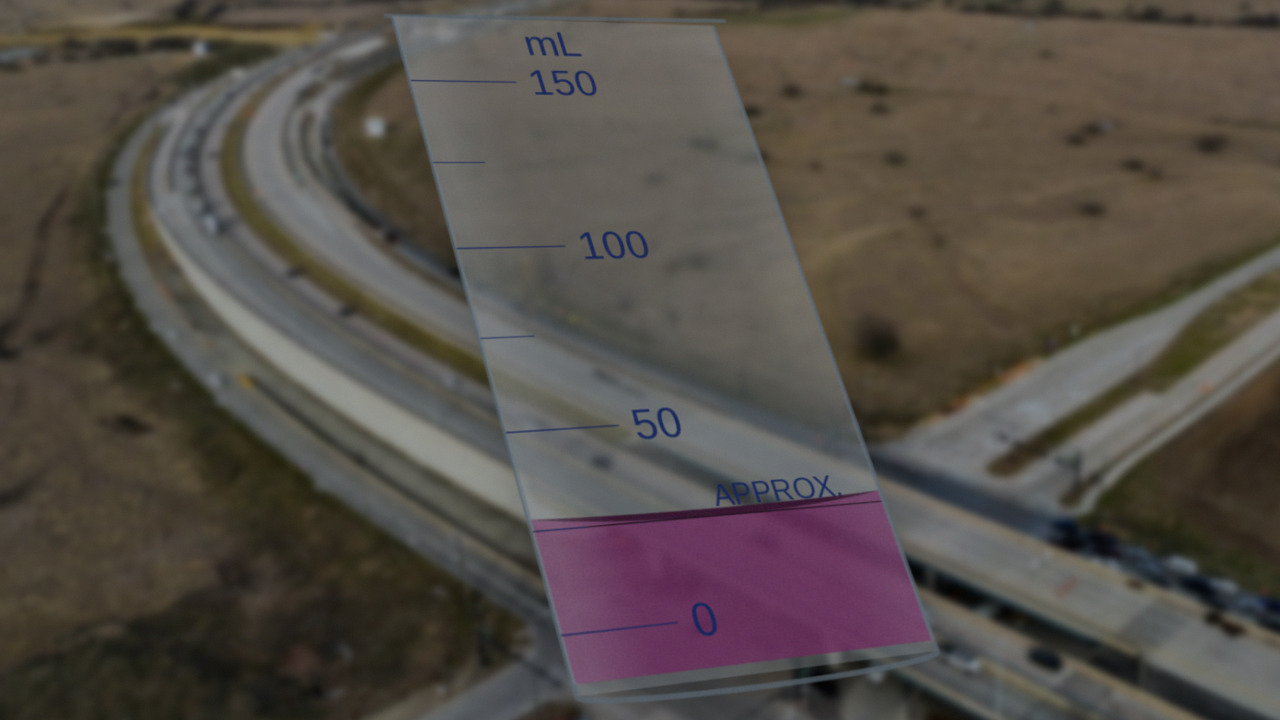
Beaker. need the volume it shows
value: 25 mL
